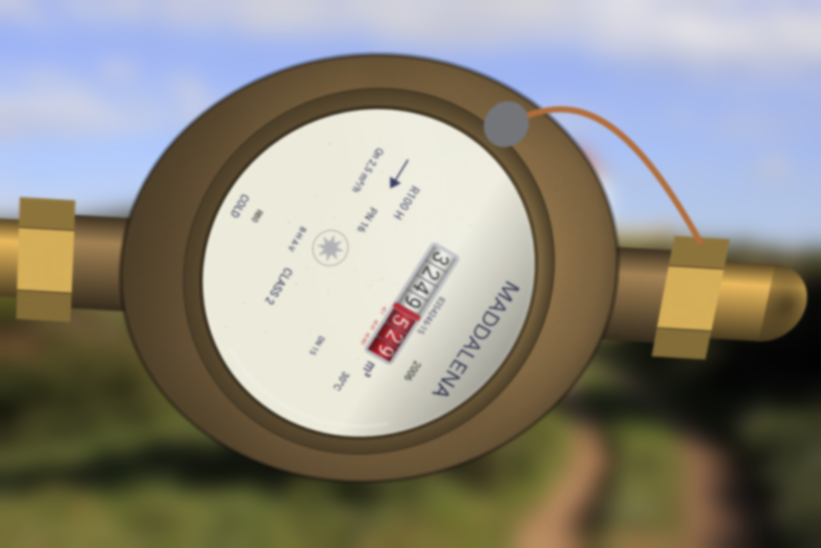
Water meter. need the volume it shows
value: 3249.529 m³
